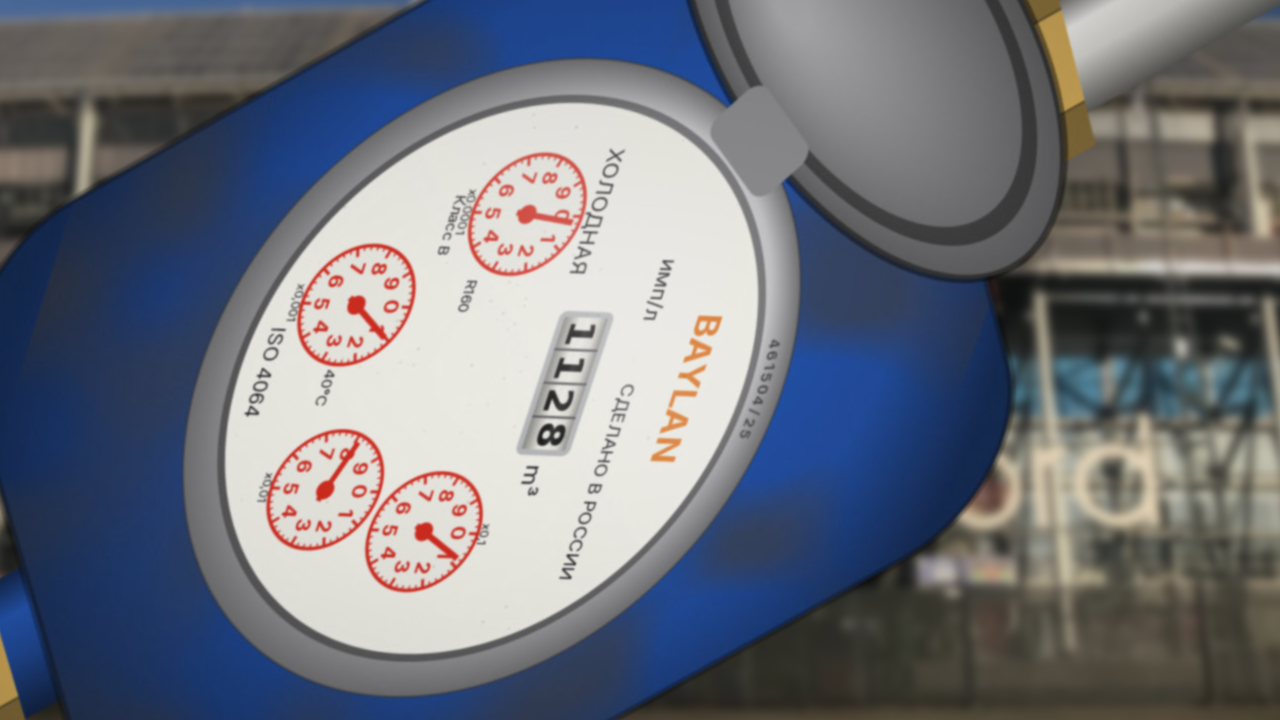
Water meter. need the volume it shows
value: 1128.0810 m³
